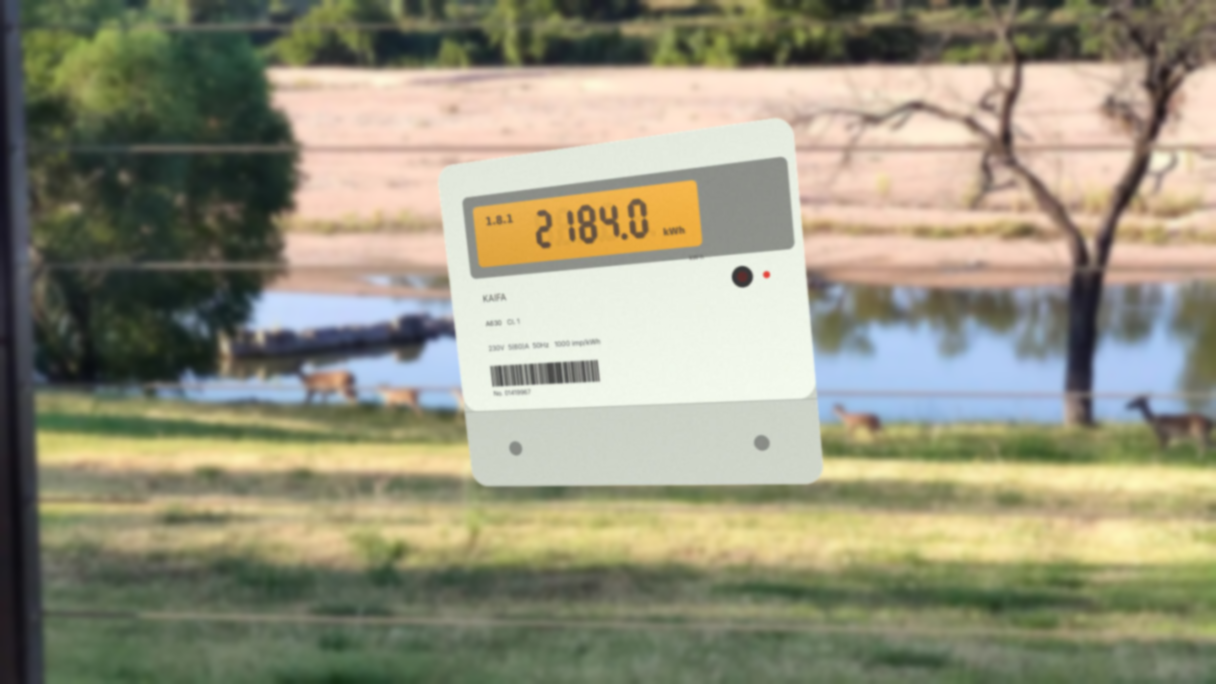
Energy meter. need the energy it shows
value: 2184.0 kWh
